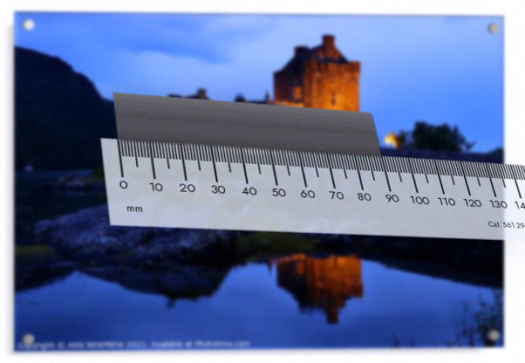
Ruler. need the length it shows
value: 90 mm
